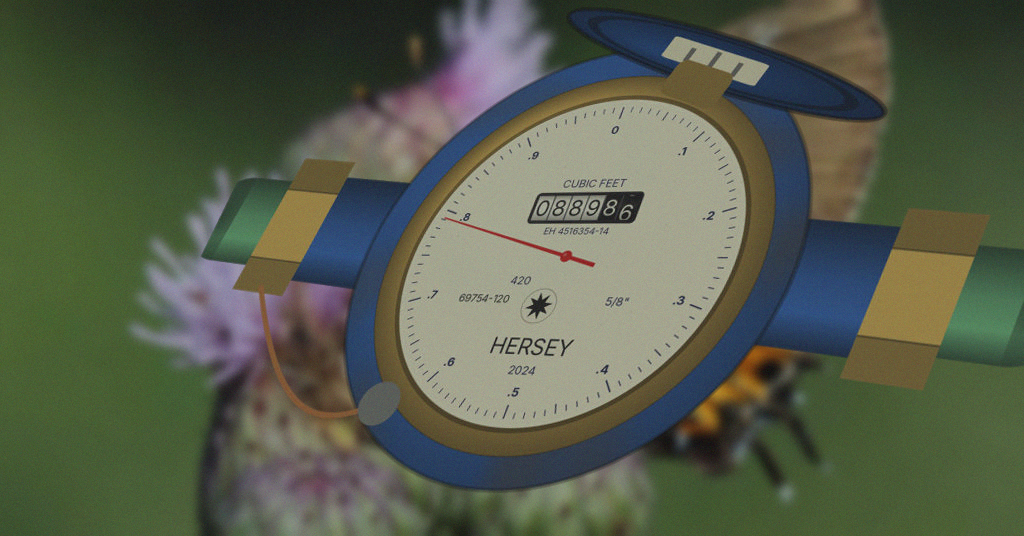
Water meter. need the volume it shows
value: 88985.79 ft³
